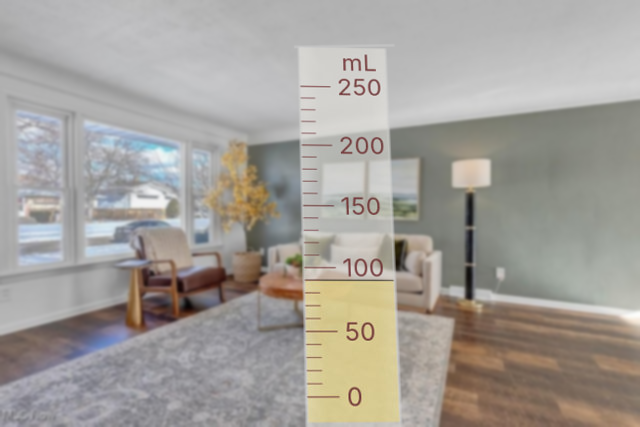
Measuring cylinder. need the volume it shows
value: 90 mL
